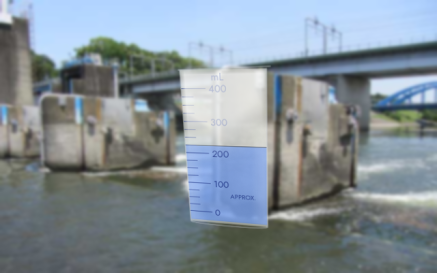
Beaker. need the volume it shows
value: 225 mL
